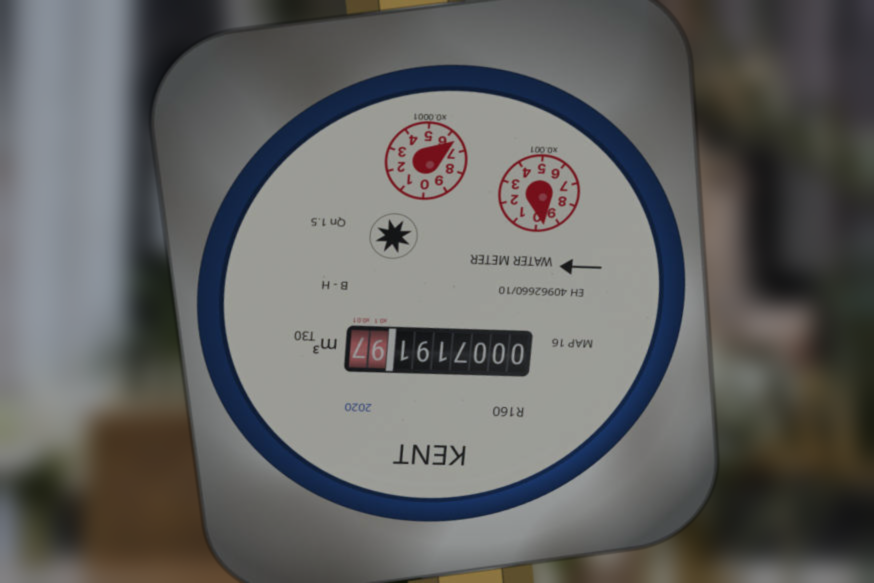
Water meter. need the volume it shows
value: 7191.9696 m³
